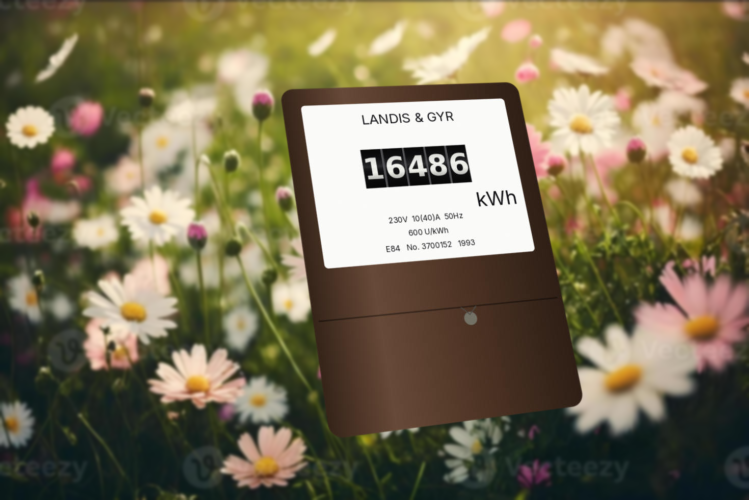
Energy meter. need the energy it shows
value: 16486 kWh
